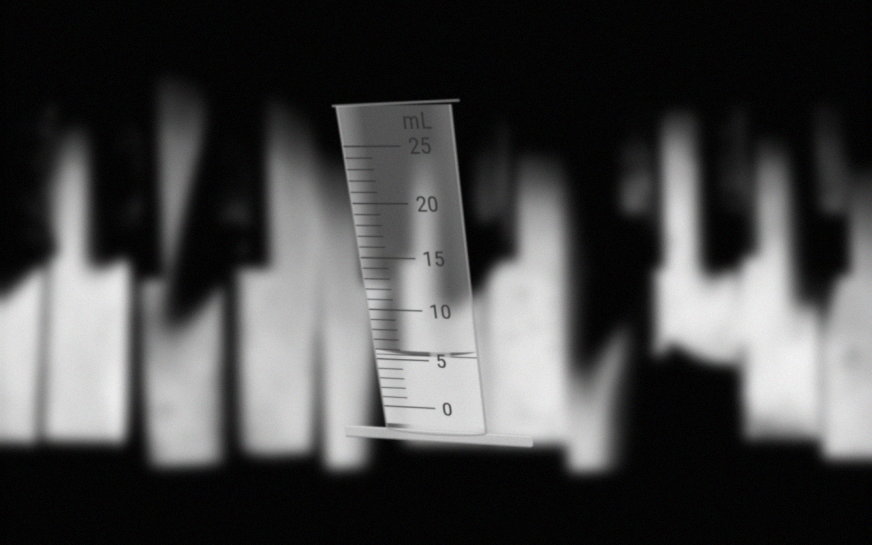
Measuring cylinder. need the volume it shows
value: 5.5 mL
